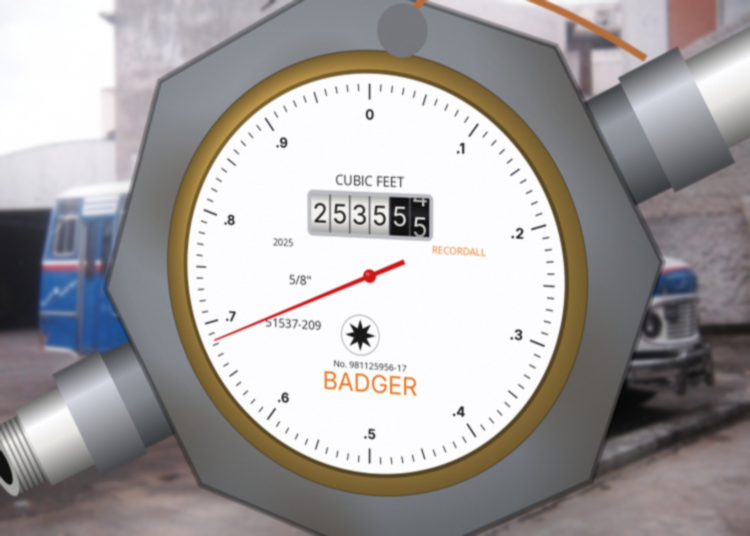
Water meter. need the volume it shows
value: 253554.68 ft³
